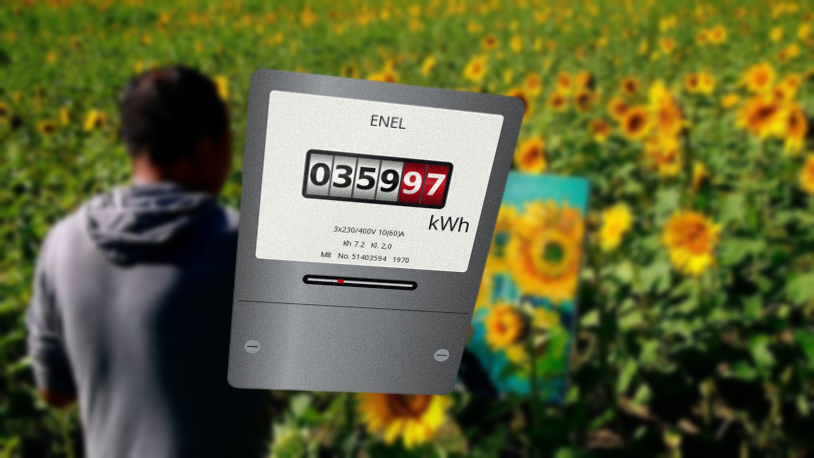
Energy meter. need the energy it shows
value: 359.97 kWh
